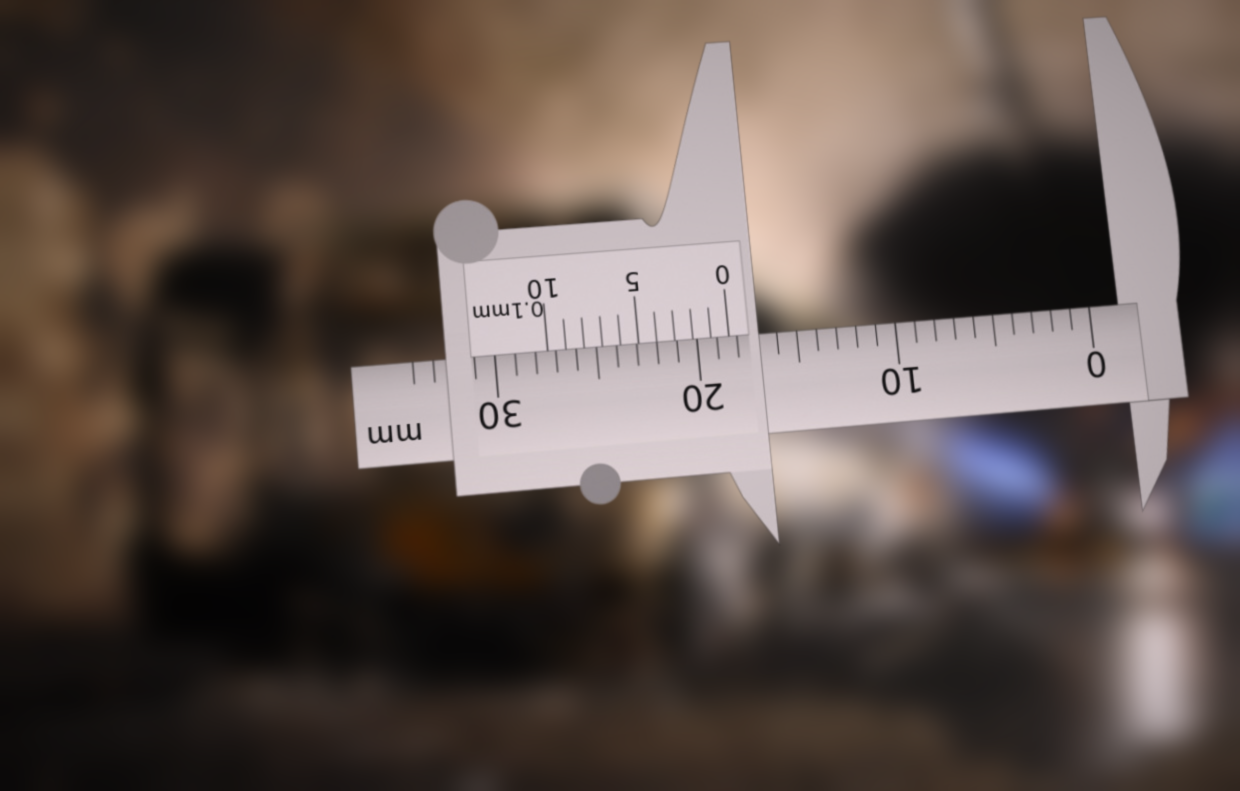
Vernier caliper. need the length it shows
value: 18.4 mm
